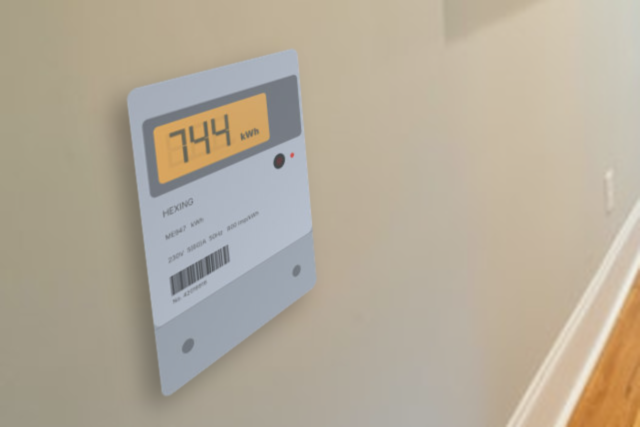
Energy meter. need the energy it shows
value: 744 kWh
